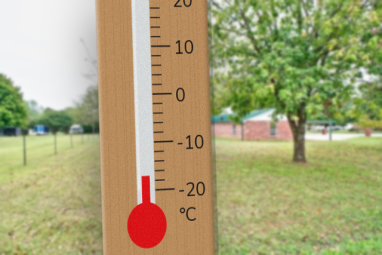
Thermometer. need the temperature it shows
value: -17 °C
